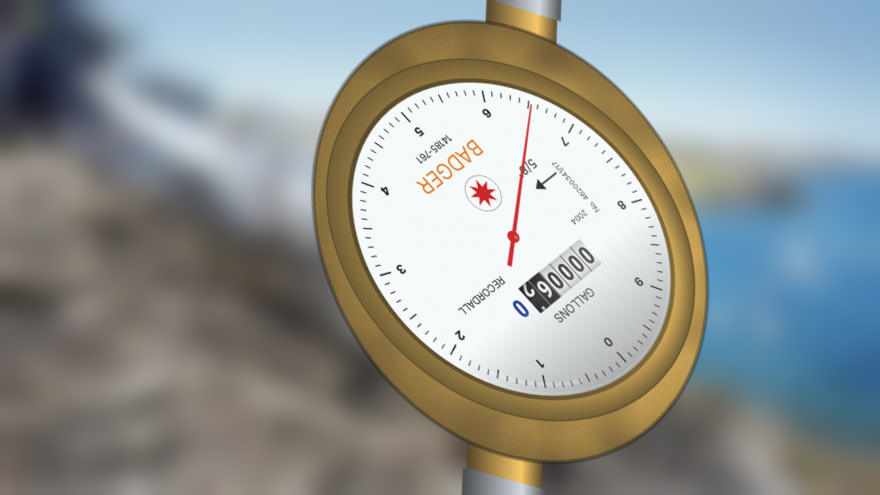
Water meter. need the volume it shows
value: 616.5 gal
